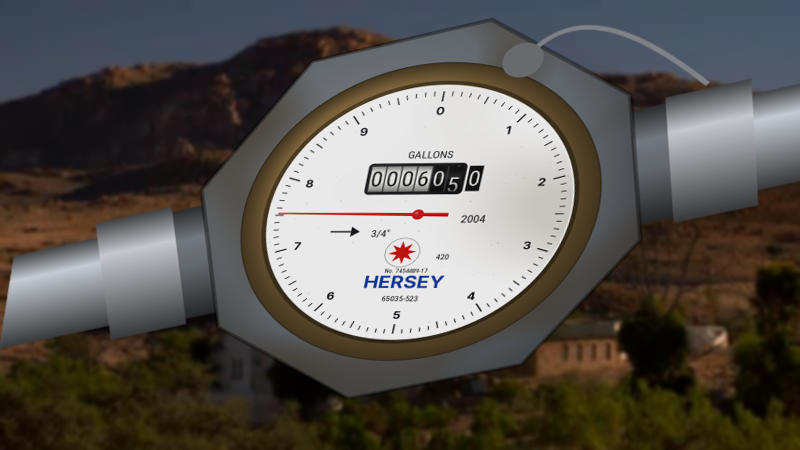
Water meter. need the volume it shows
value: 6047.5 gal
